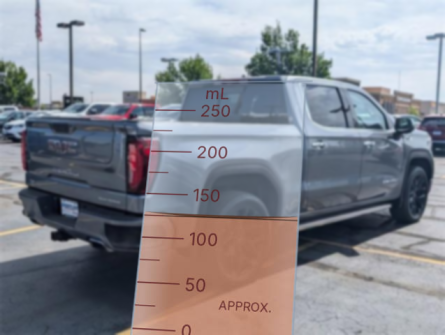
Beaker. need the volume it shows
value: 125 mL
